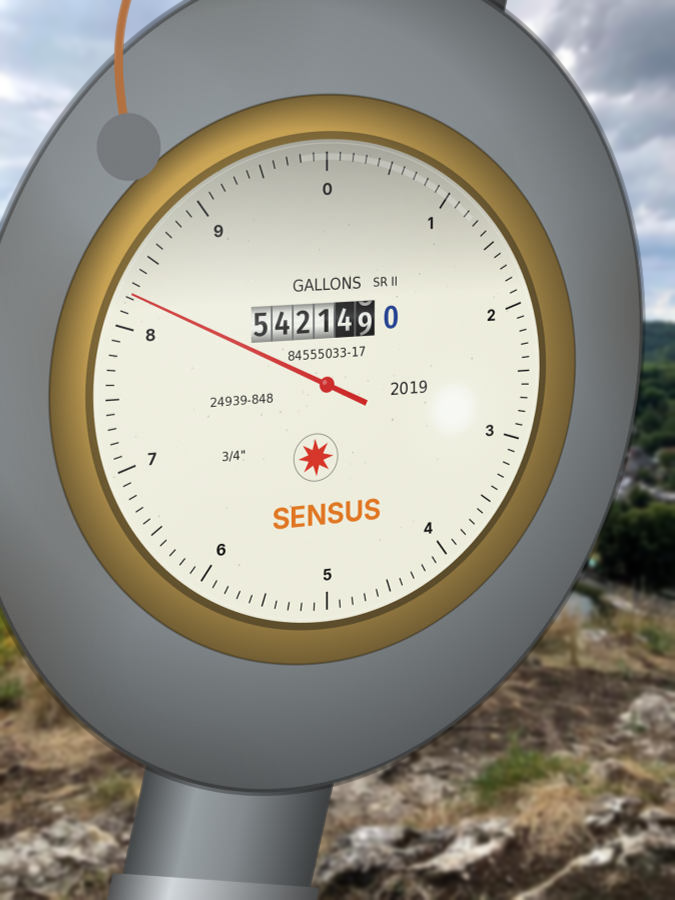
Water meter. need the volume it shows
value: 5421488.2 gal
